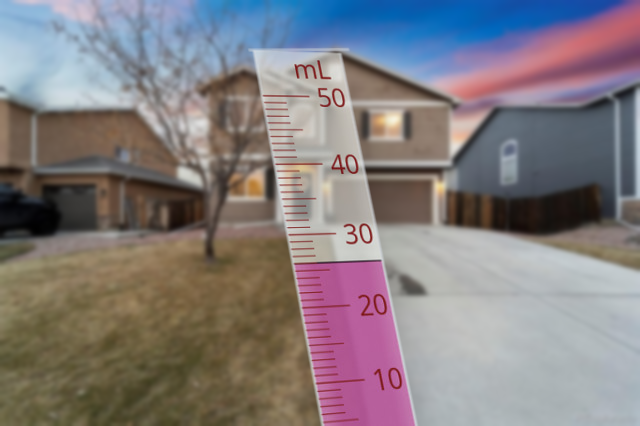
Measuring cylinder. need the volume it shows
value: 26 mL
